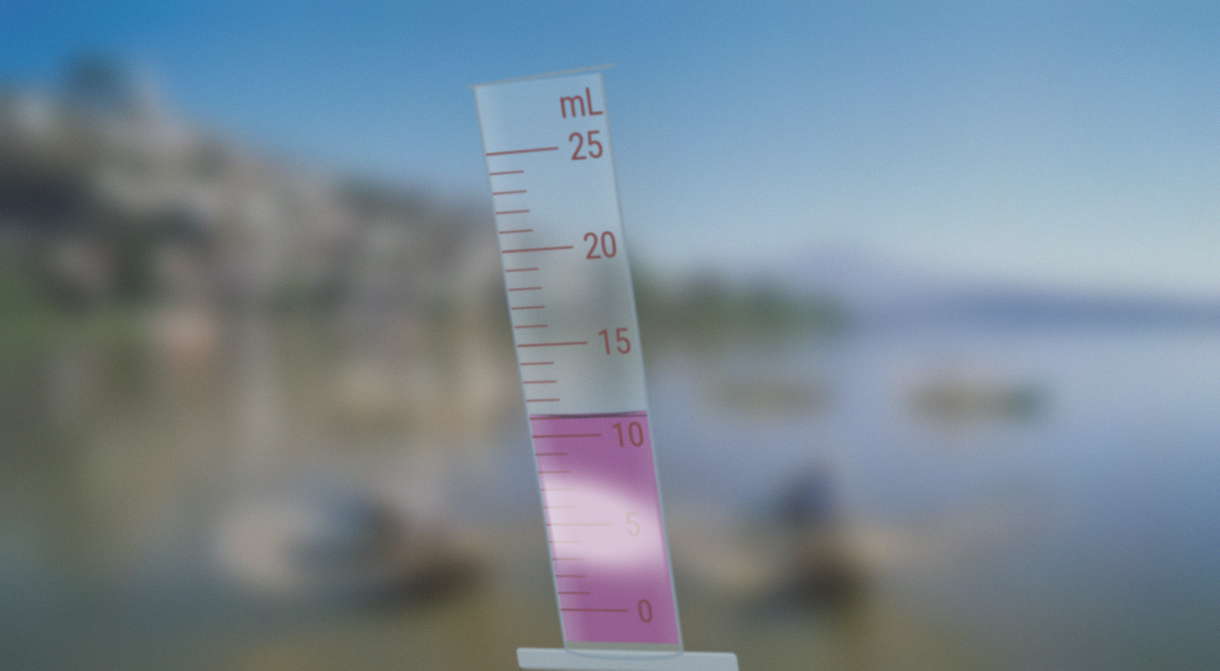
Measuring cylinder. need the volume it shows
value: 11 mL
